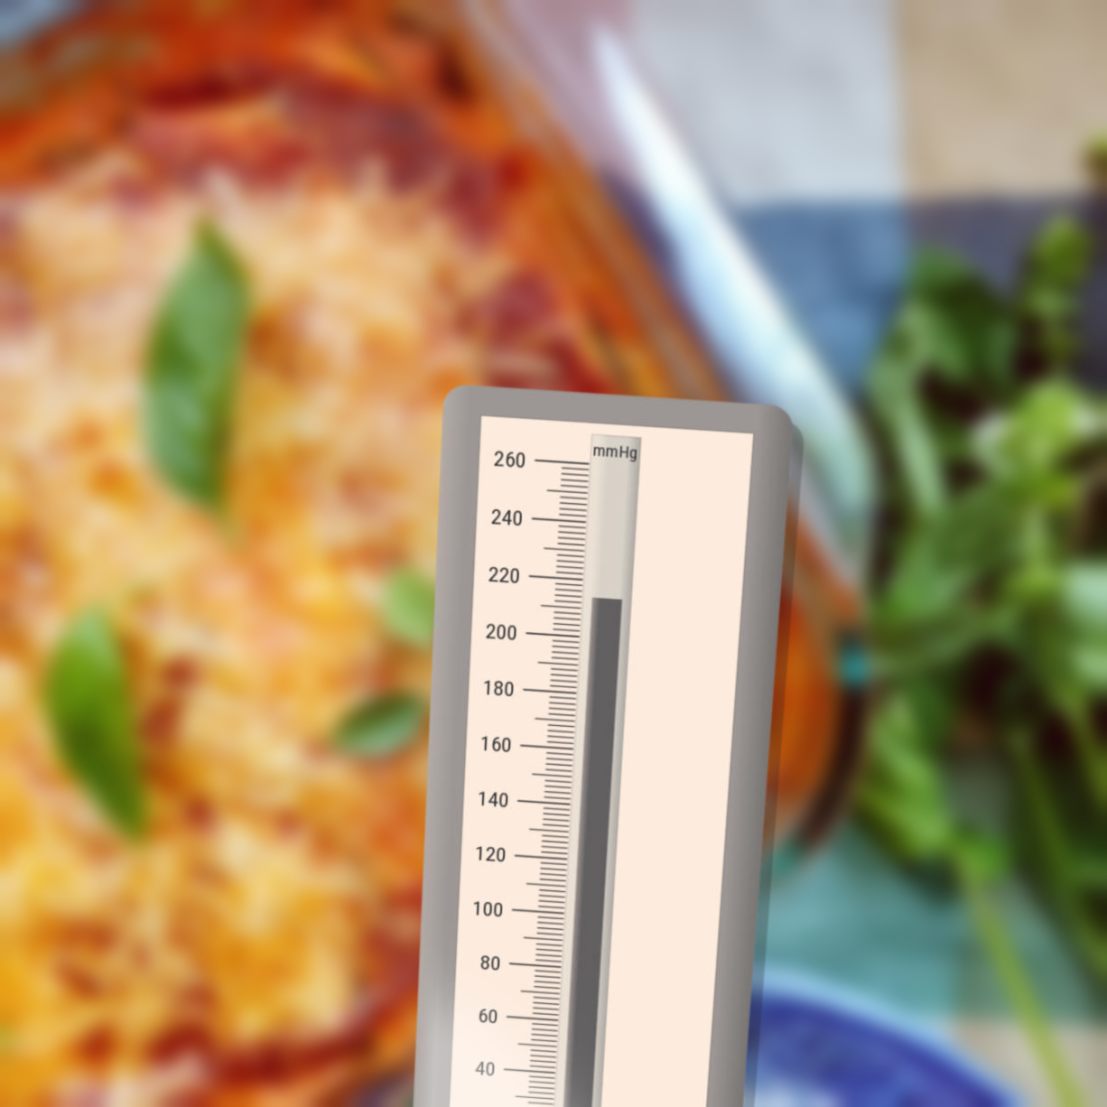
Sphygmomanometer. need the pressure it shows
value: 214 mmHg
